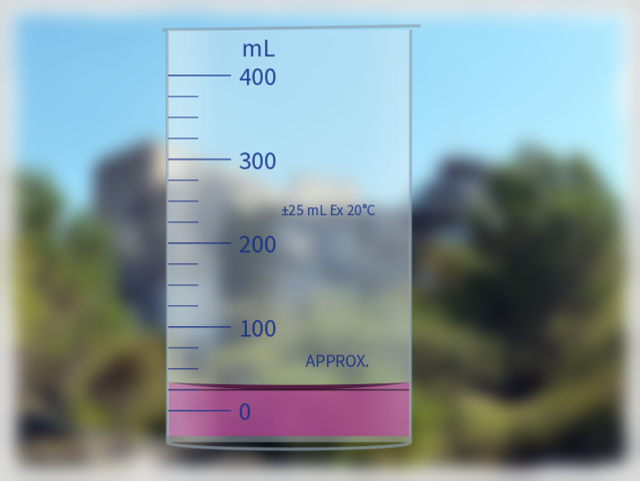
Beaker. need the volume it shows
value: 25 mL
